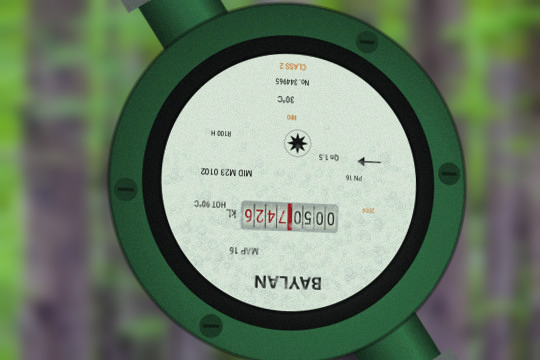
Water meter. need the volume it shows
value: 50.7426 kL
